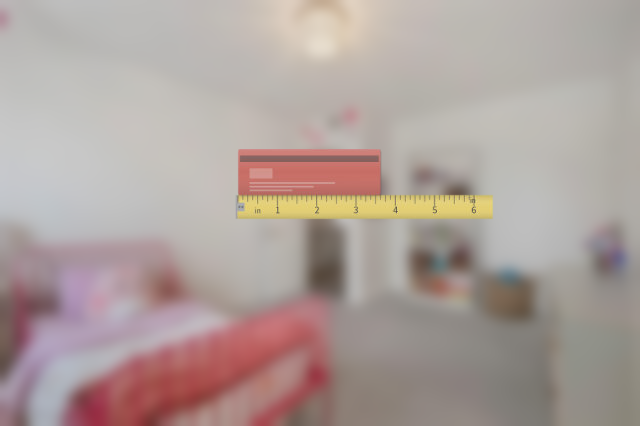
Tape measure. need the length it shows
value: 3.625 in
